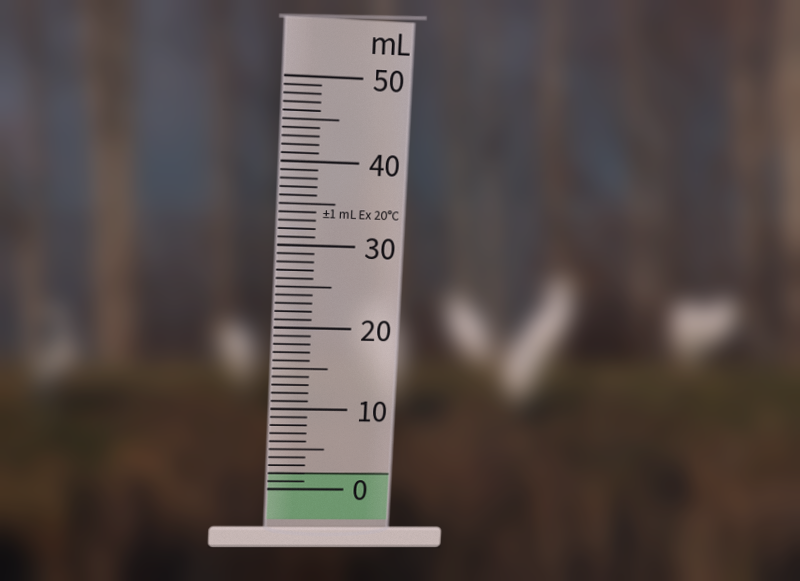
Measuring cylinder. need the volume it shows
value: 2 mL
